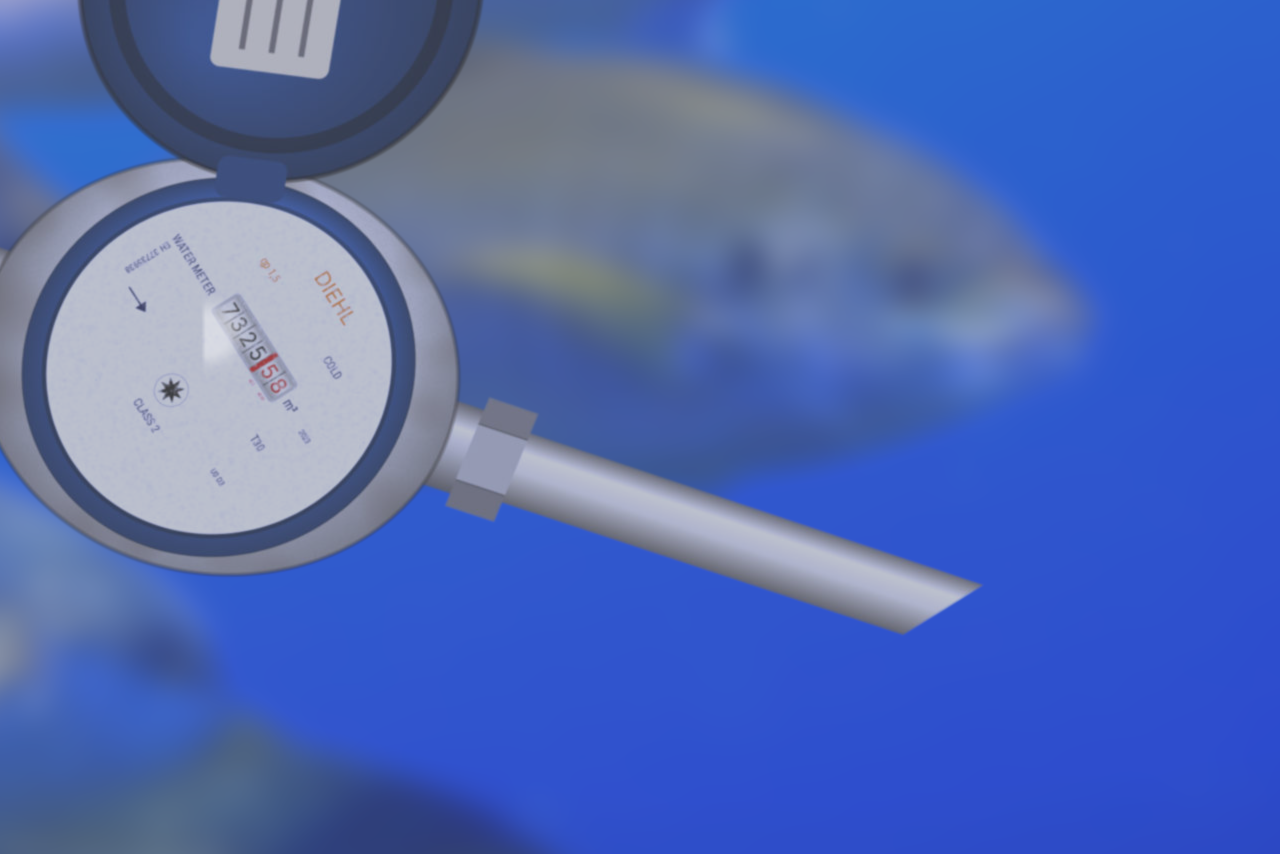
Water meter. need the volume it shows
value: 7325.58 m³
